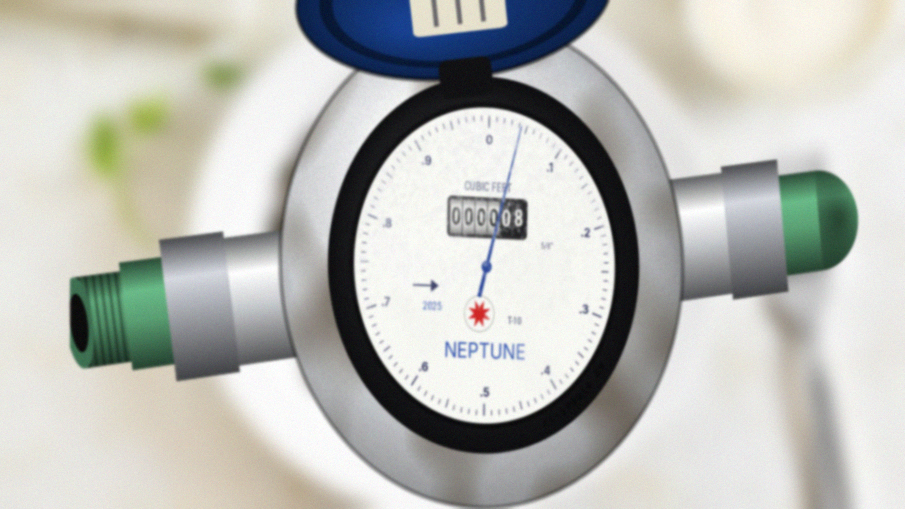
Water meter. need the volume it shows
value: 8.04 ft³
